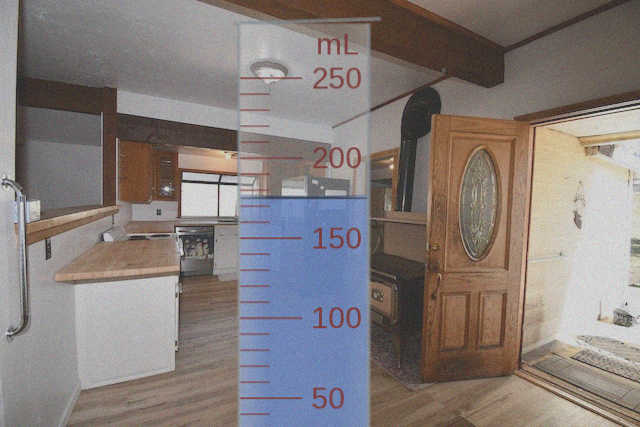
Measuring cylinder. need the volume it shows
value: 175 mL
